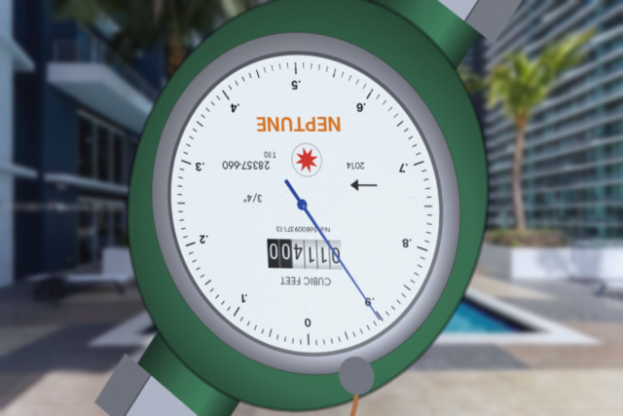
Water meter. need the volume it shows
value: 11399.90 ft³
